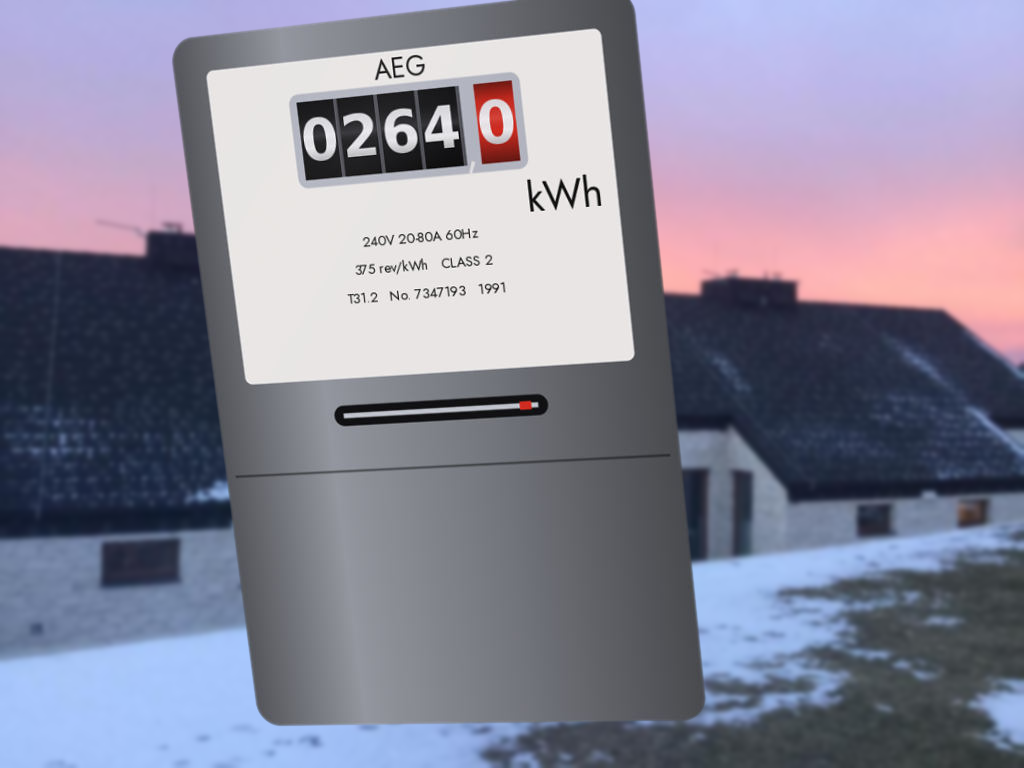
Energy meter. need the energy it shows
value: 264.0 kWh
